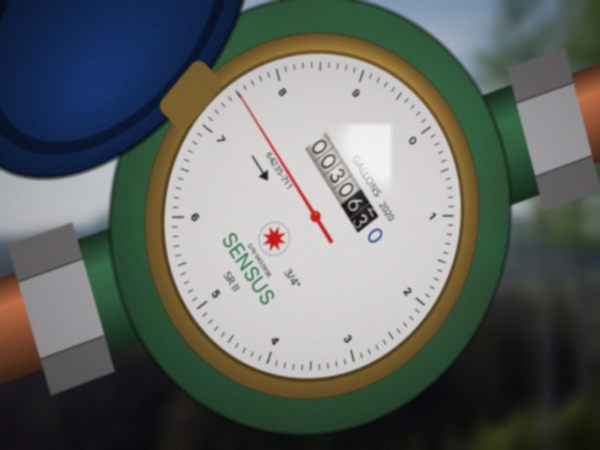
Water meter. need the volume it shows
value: 30627.5 gal
